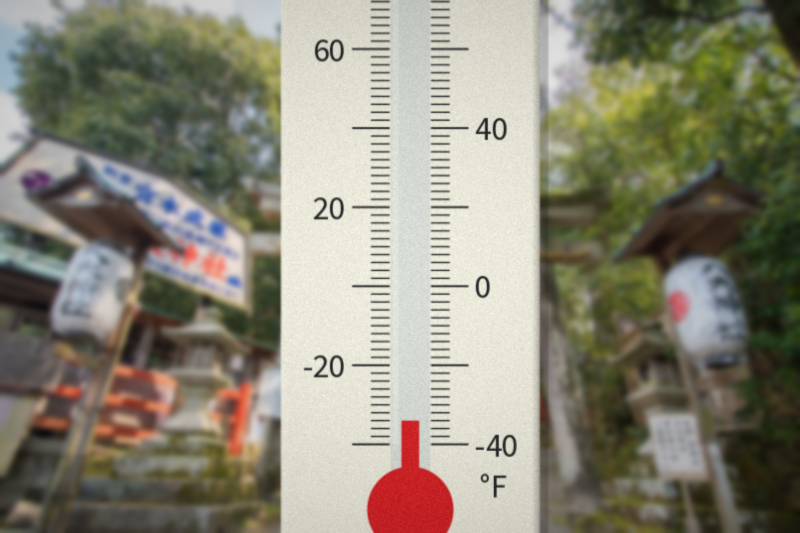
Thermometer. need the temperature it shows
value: -34 °F
